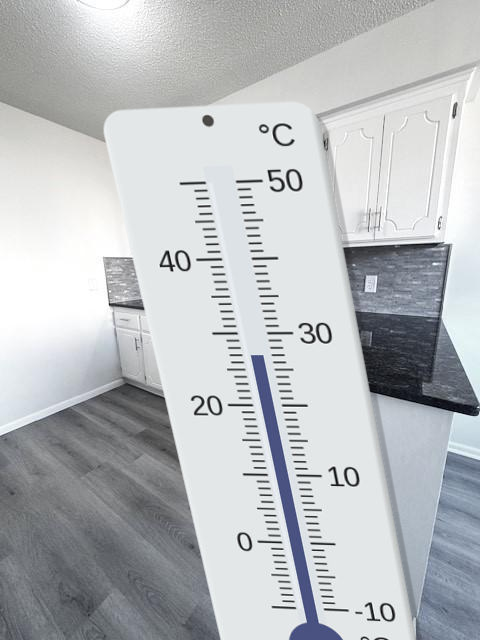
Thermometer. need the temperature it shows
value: 27 °C
